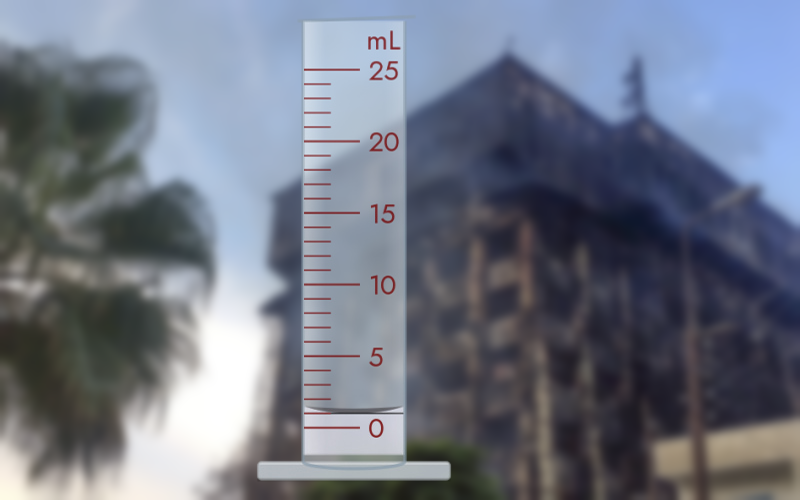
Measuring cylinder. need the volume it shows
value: 1 mL
